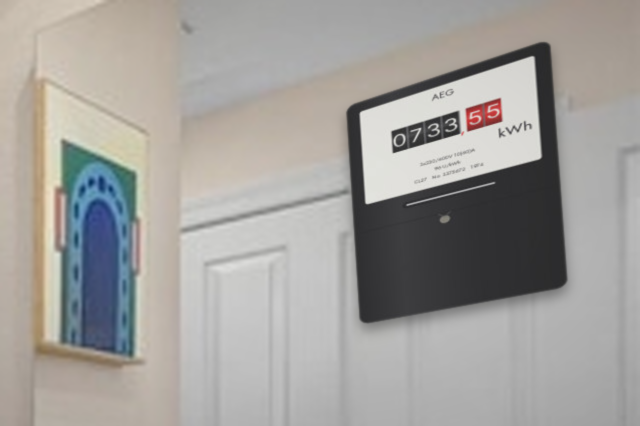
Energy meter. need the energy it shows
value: 733.55 kWh
